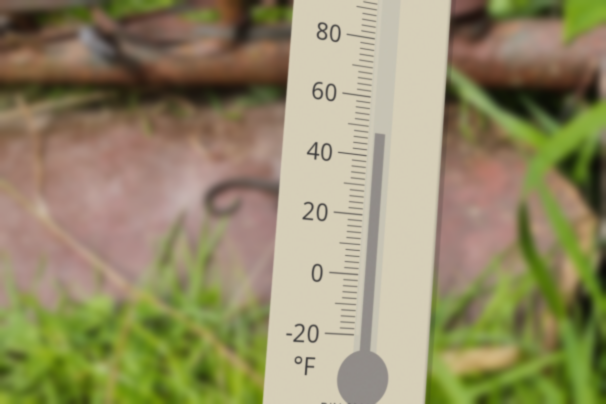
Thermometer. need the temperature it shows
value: 48 °F
